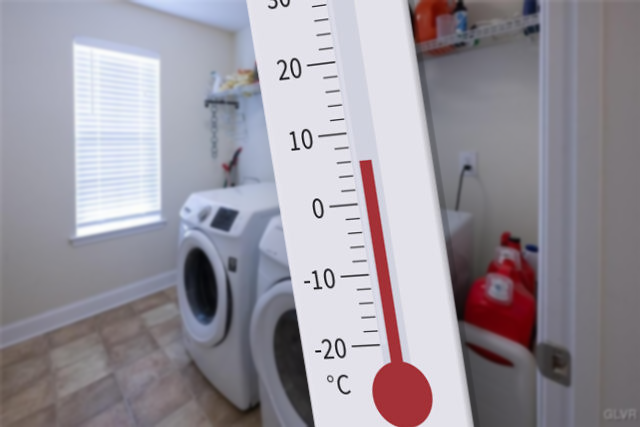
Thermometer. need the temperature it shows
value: 6 °C
